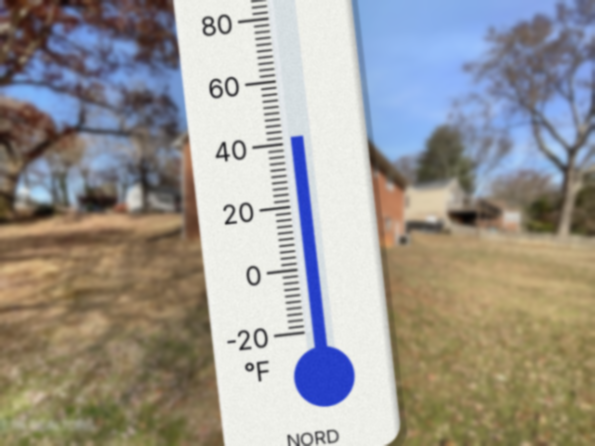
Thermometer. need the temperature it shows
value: 42 °F
